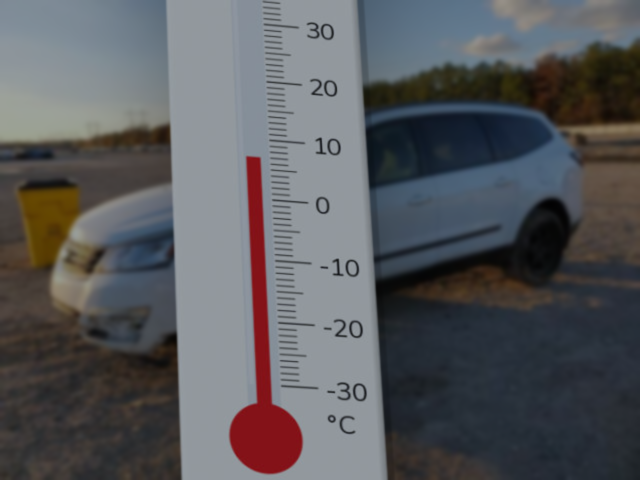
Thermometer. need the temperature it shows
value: 7 °C
